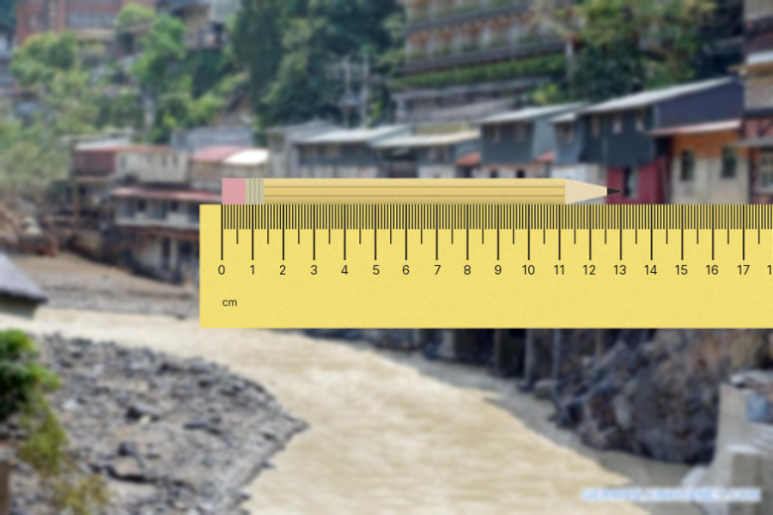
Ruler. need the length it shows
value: 13 cm
